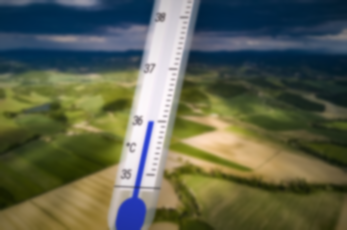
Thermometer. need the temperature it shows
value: 36 °C
